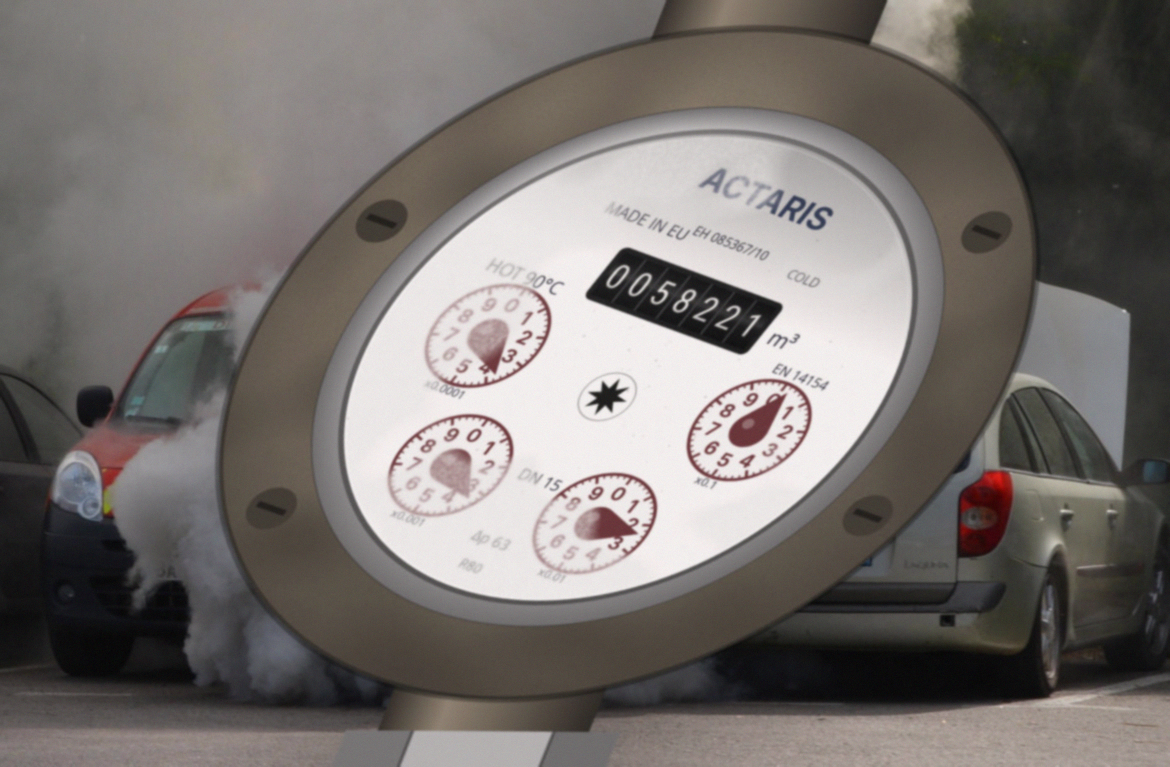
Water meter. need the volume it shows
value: 58221.0233 m³
